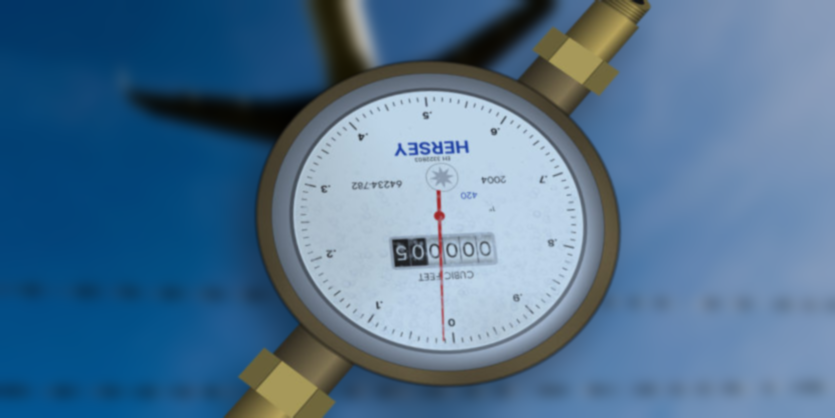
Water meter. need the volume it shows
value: 5.01 ft³
